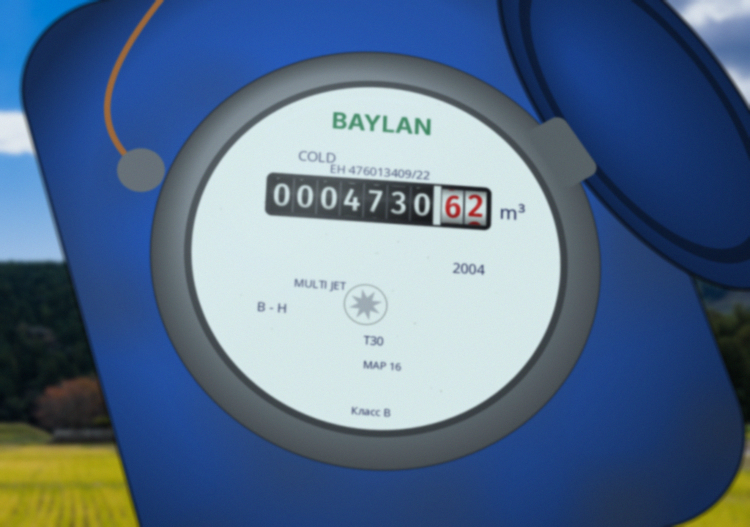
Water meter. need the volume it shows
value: 4730.62 m³
